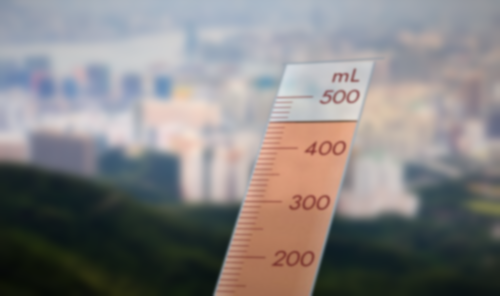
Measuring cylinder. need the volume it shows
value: 450 mL
